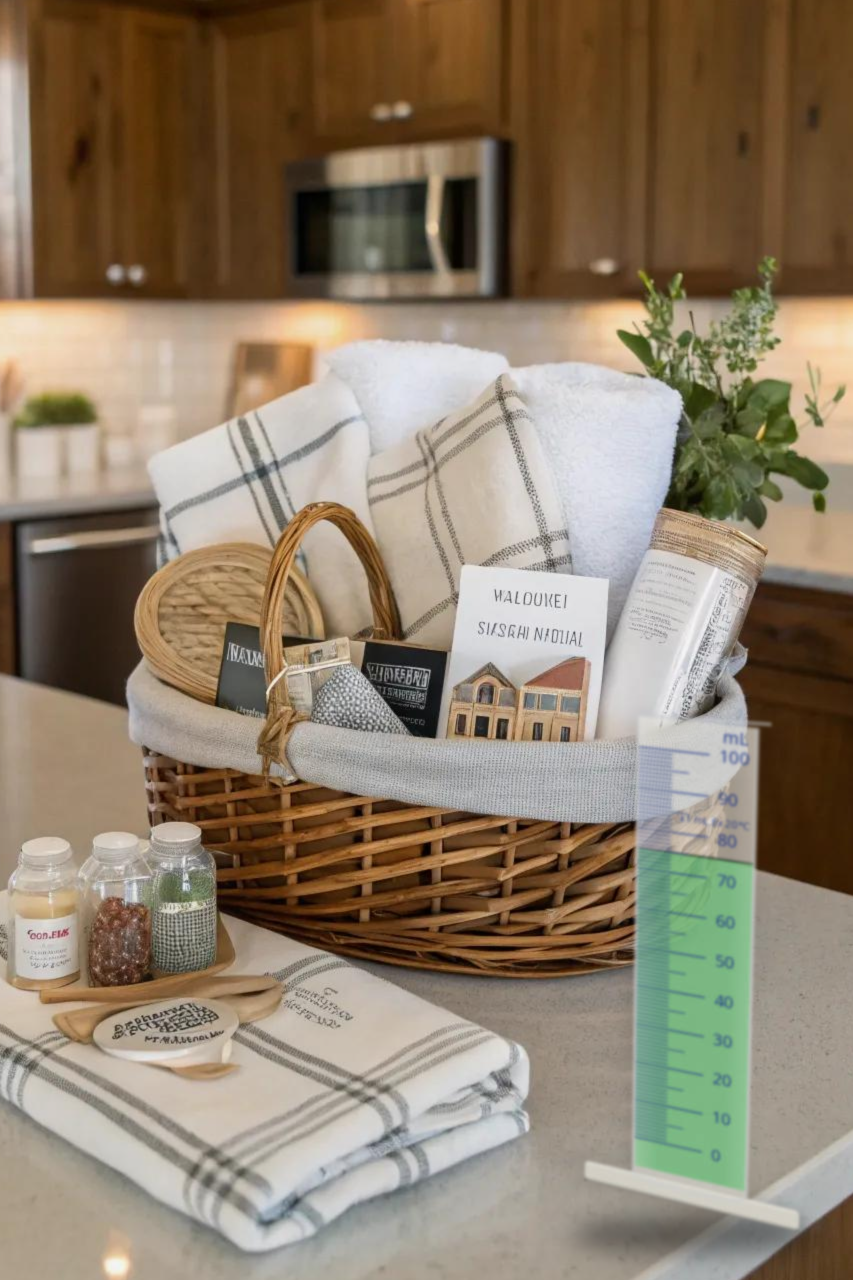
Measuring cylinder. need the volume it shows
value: 75 mL
